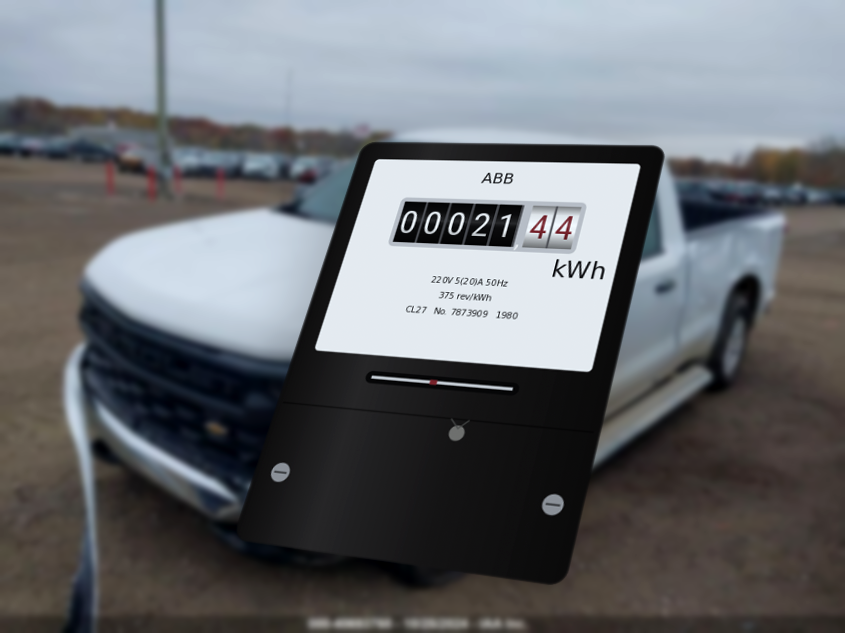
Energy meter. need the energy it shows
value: 21.44 kWh
